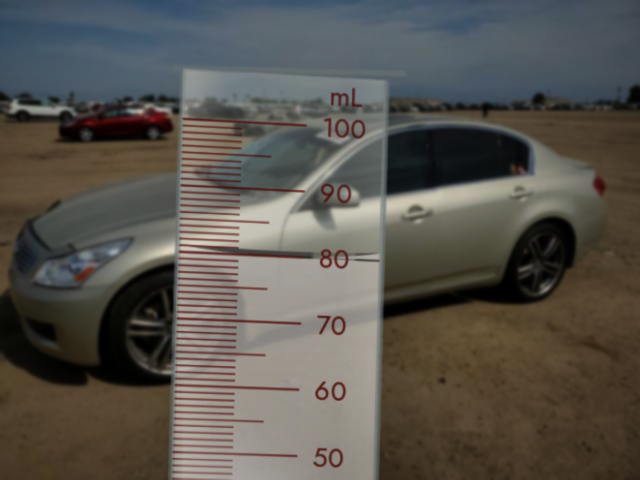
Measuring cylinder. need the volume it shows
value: 80 mL
